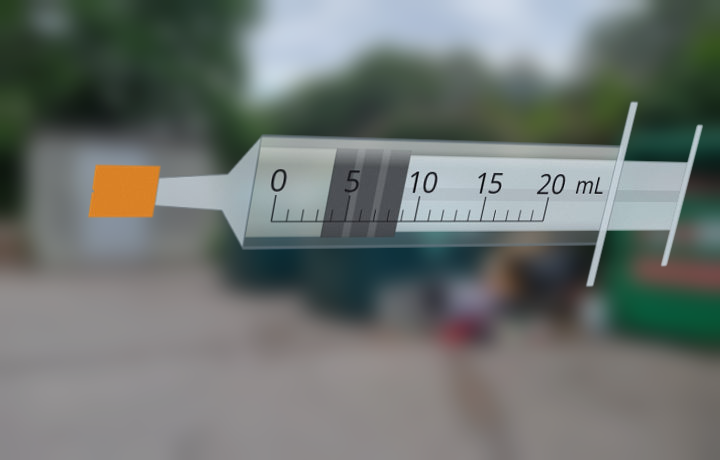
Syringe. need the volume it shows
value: 3.5 mL
